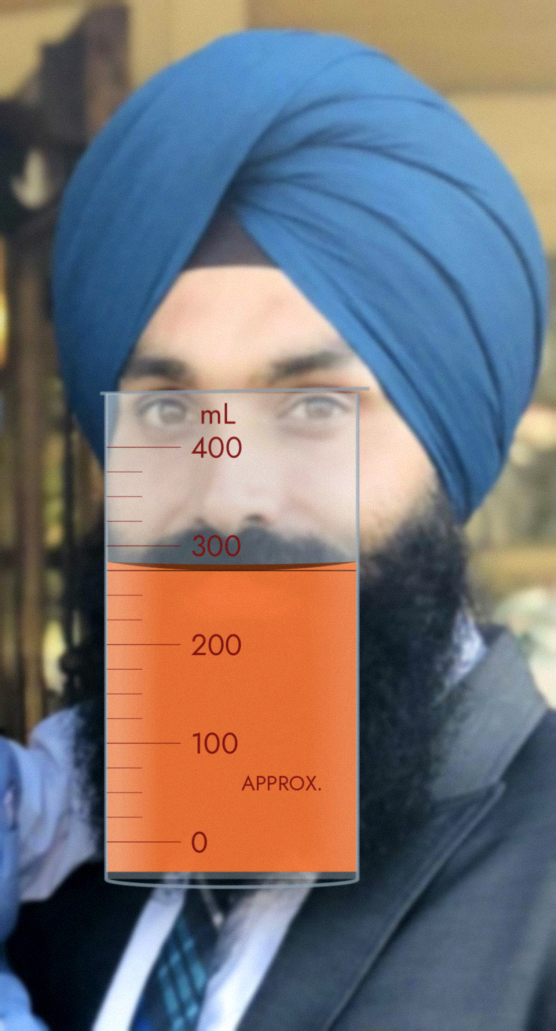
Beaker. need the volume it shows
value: 275 mL
